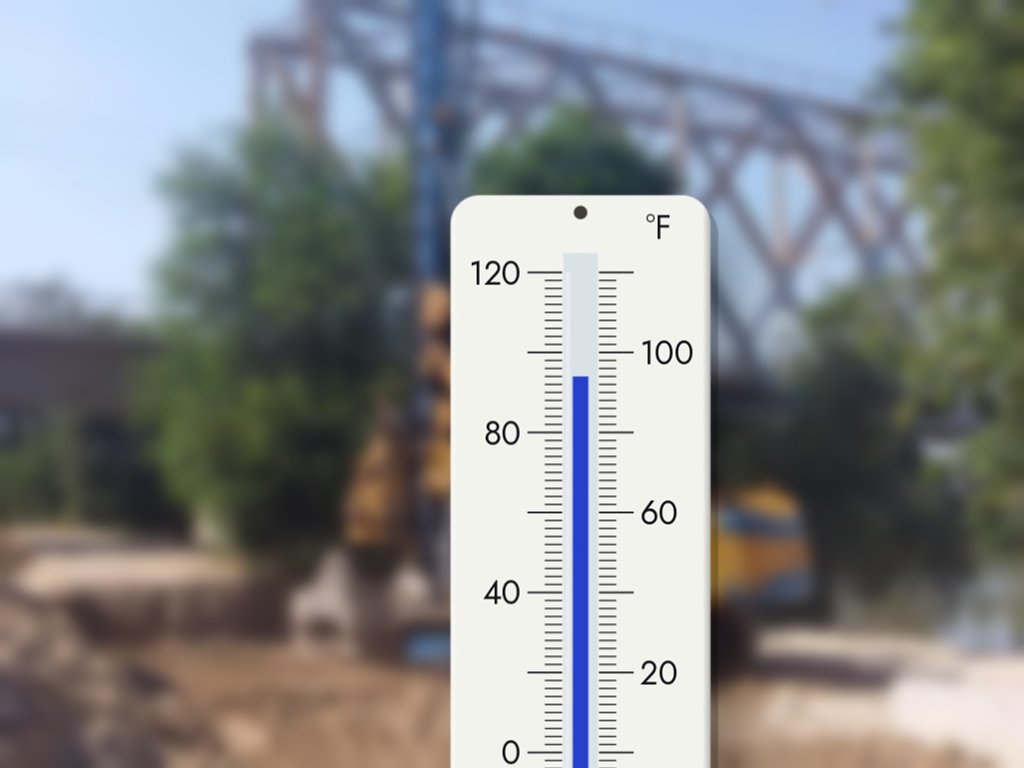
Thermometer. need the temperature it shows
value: 94 °F
